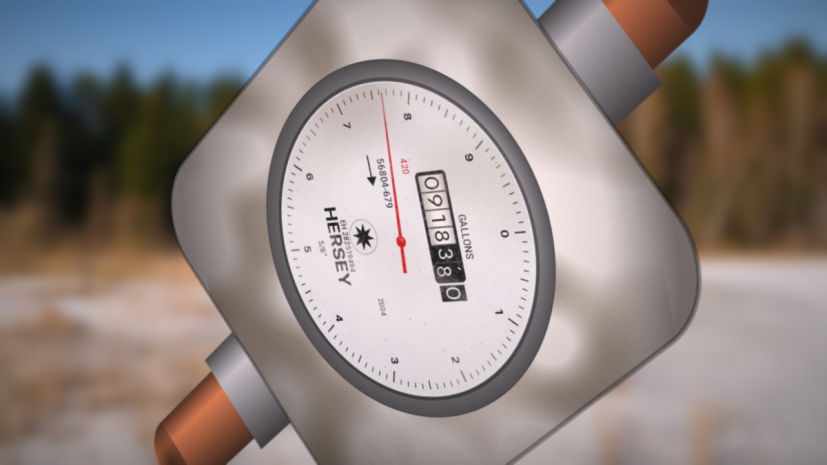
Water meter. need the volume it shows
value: 918377.6 gal
